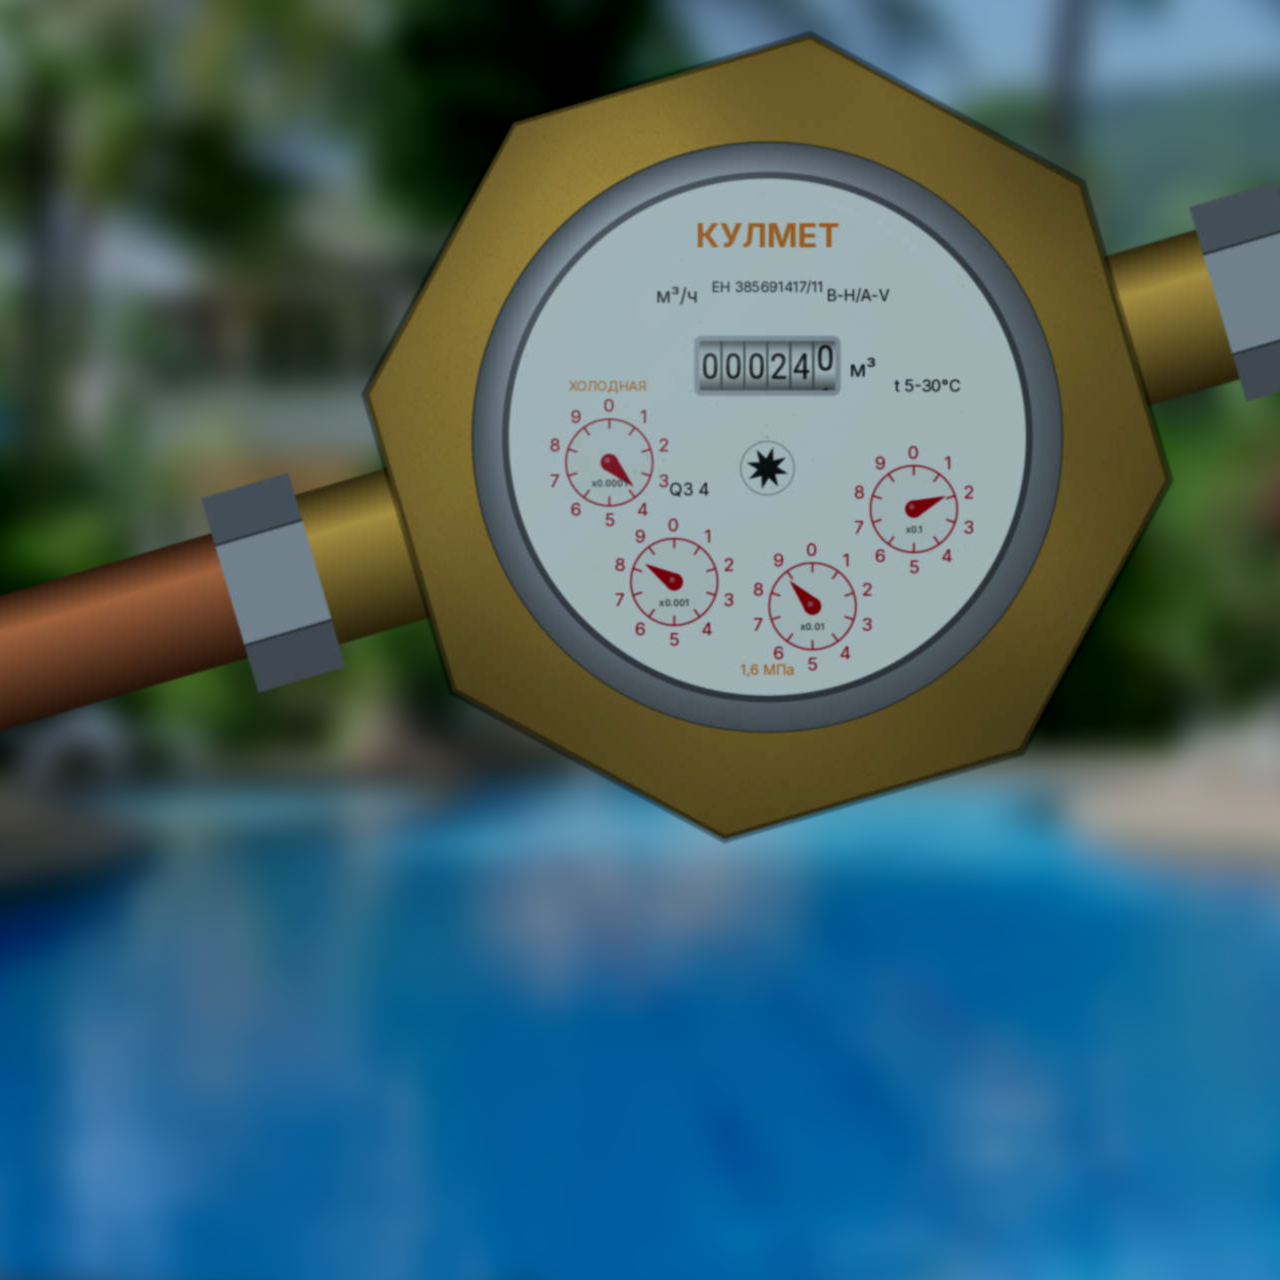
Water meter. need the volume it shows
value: 240.1883 m³
